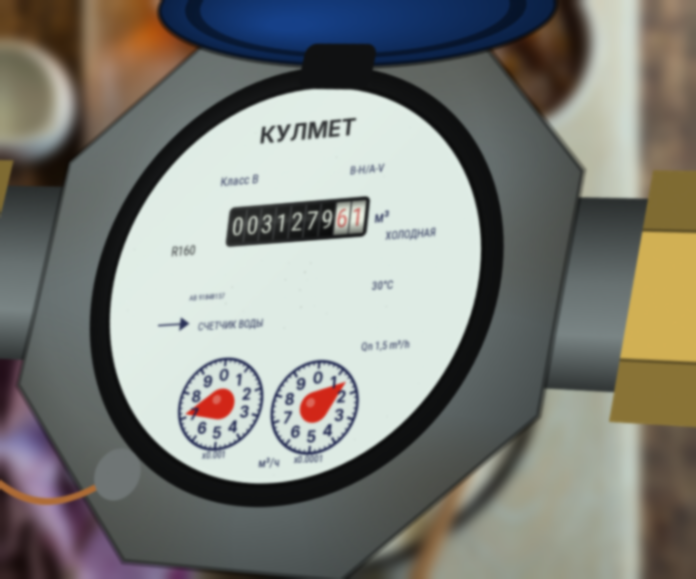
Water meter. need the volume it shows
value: 31279.6171 m³
